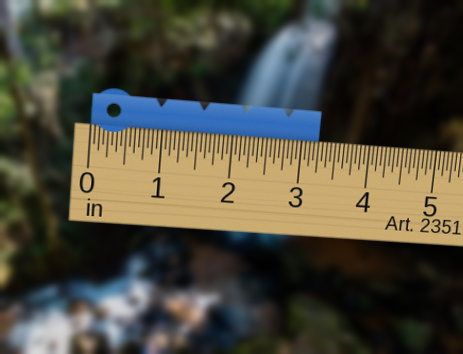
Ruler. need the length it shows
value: 3.25 in
